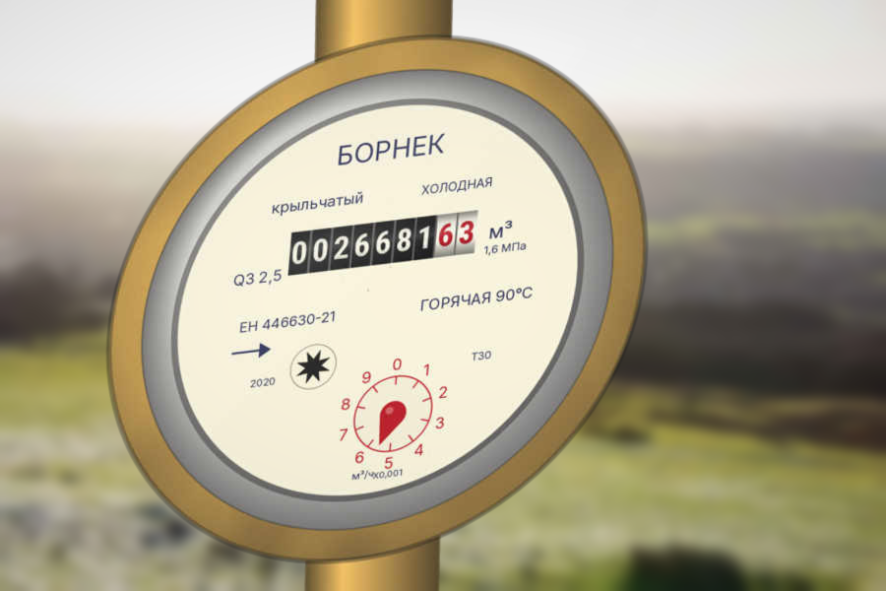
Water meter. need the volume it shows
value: 26681.635 m³
